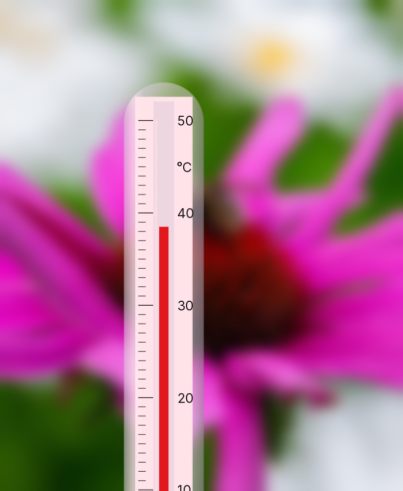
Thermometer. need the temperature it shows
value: 38.5 °C
